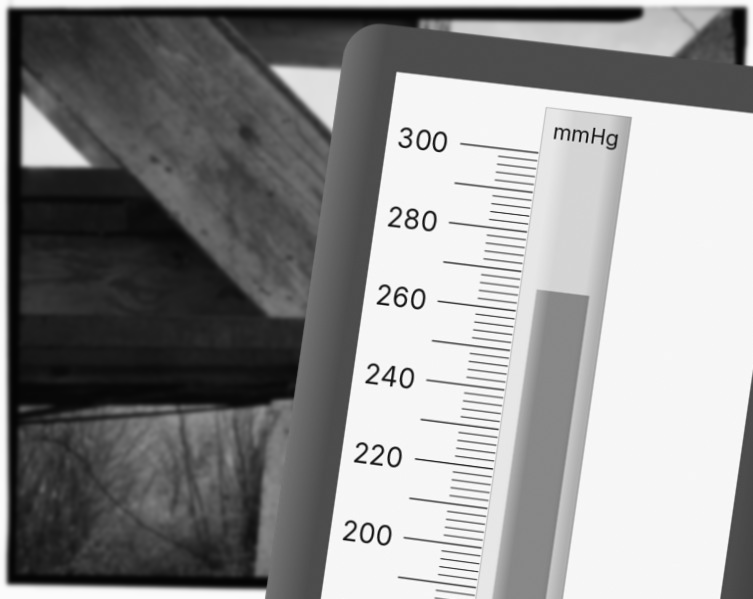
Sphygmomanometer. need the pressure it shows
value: 266 mmHg
